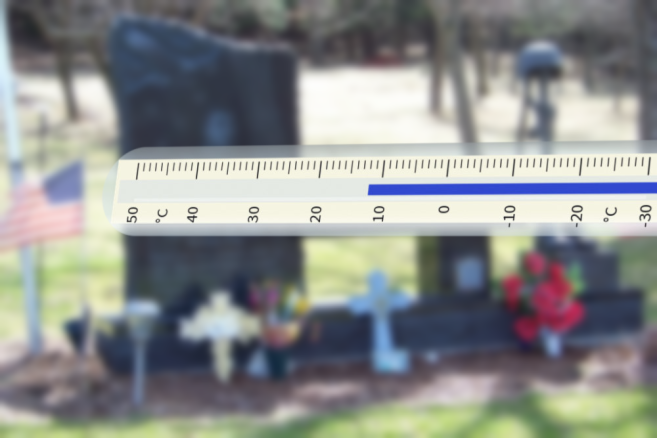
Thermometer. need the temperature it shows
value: 12 °C
